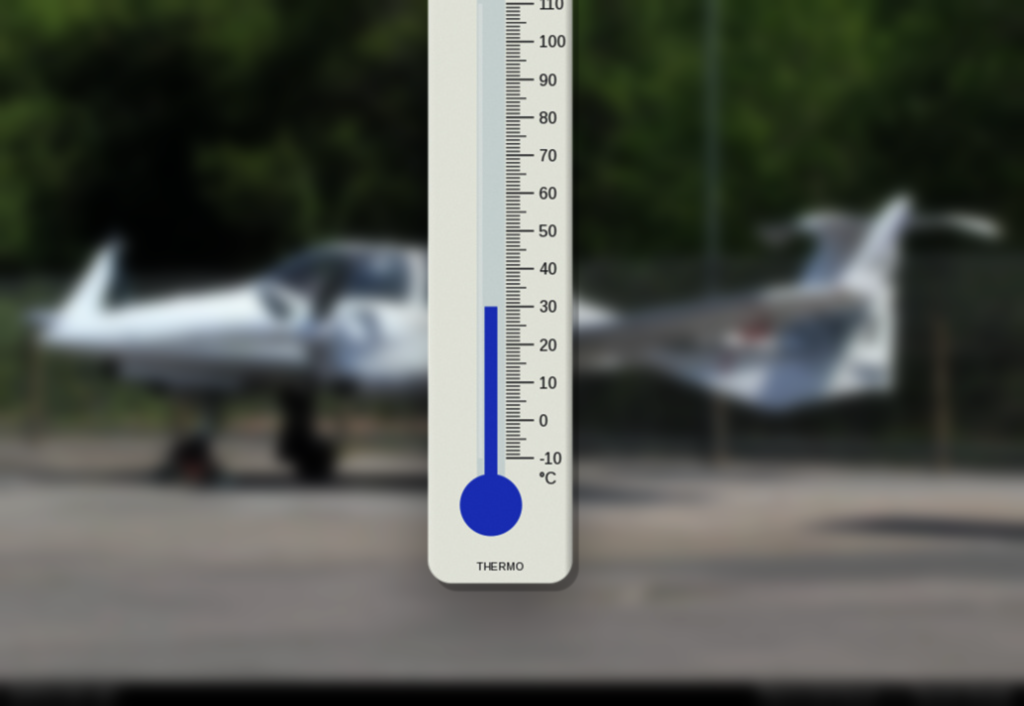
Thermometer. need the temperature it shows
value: 30 °C
